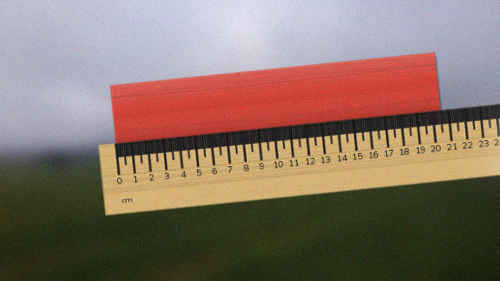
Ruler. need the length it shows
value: 20.5 cm
